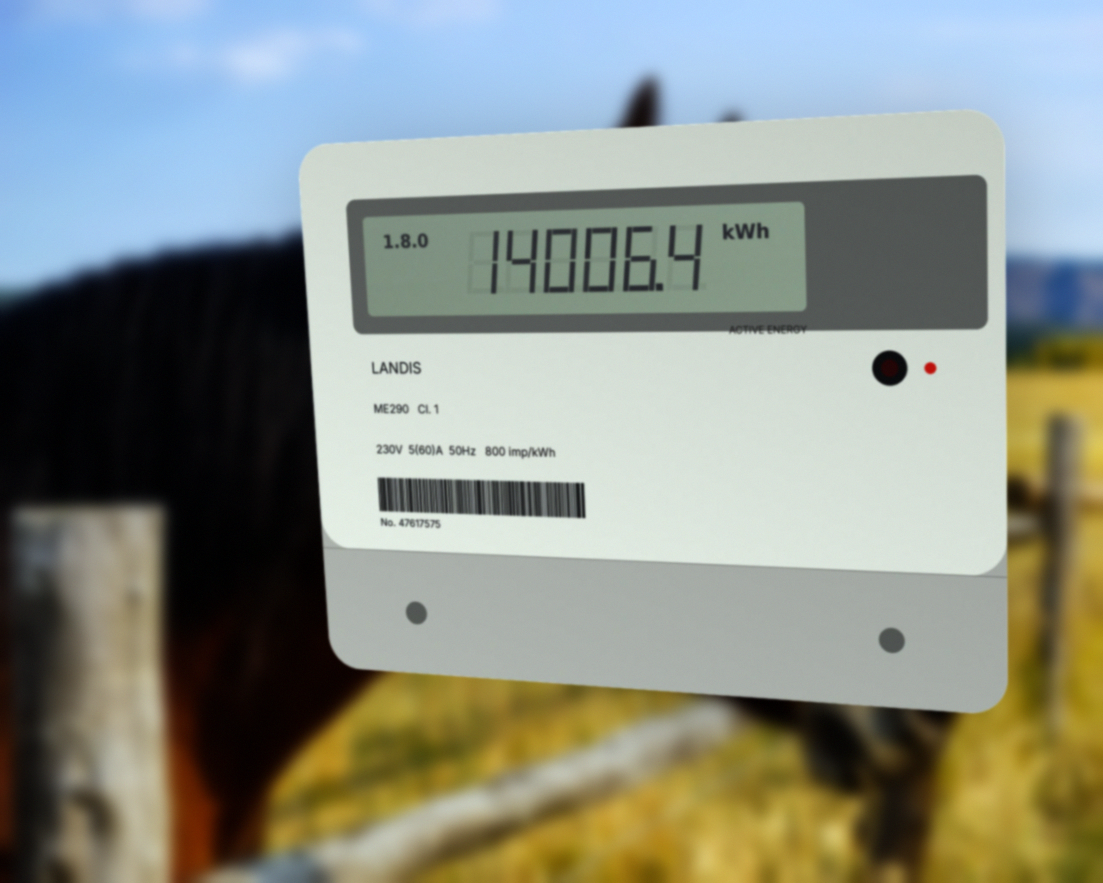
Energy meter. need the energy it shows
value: 14006.4 kWh
